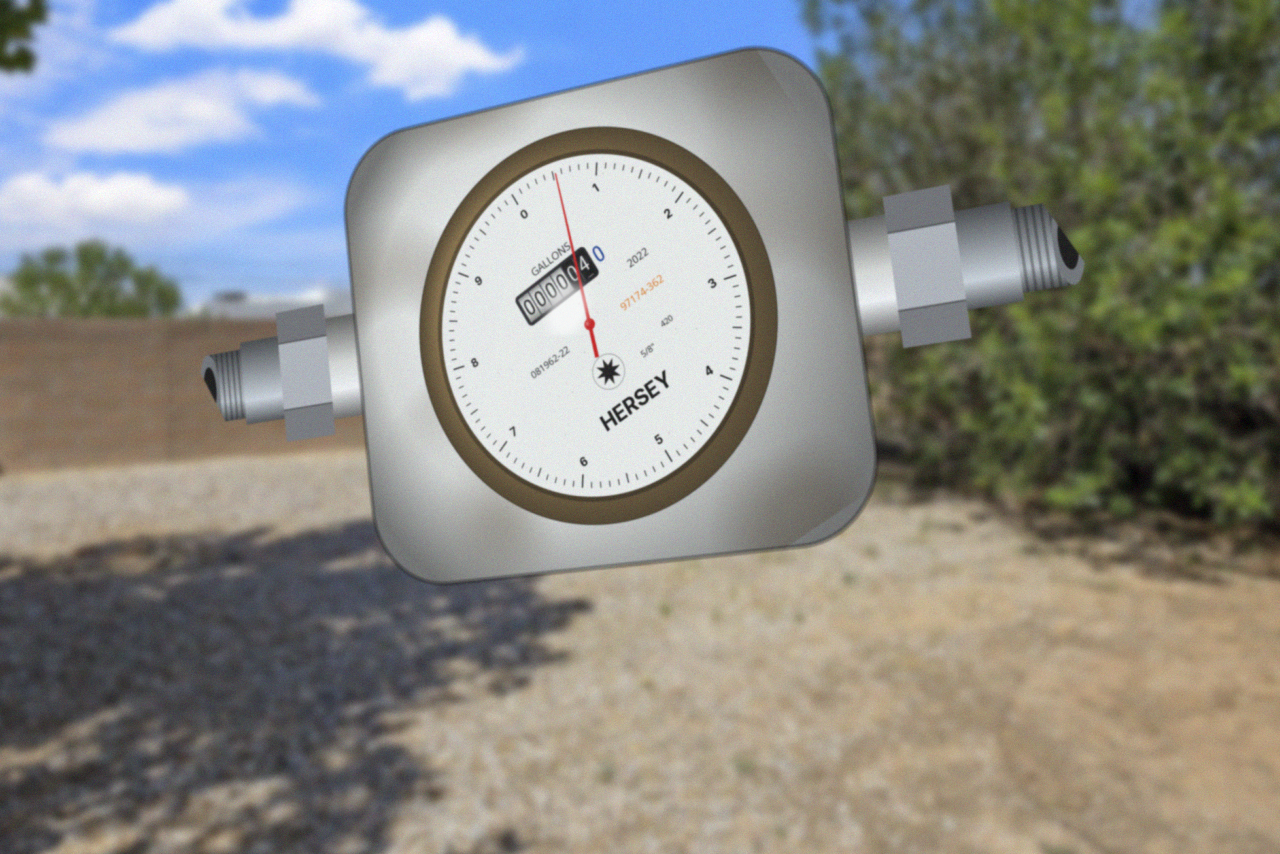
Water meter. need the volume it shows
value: 40.5 gal
